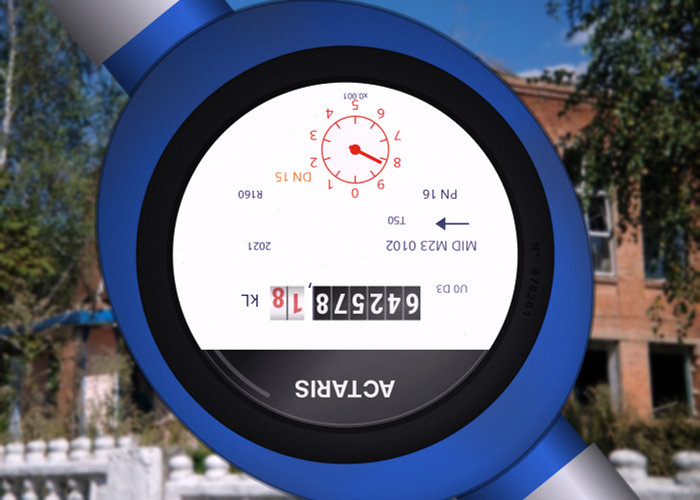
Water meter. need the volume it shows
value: 642578.178 kL
